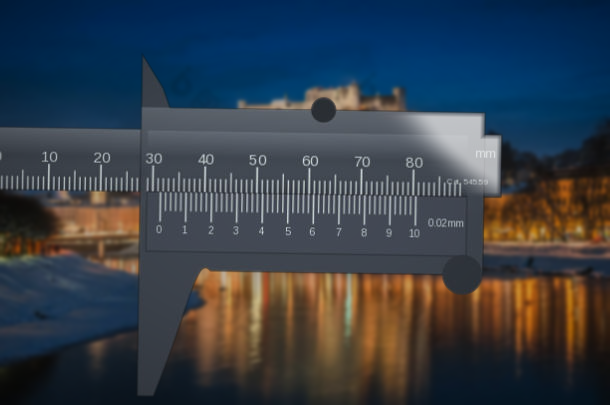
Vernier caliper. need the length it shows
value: 31.5 mm
